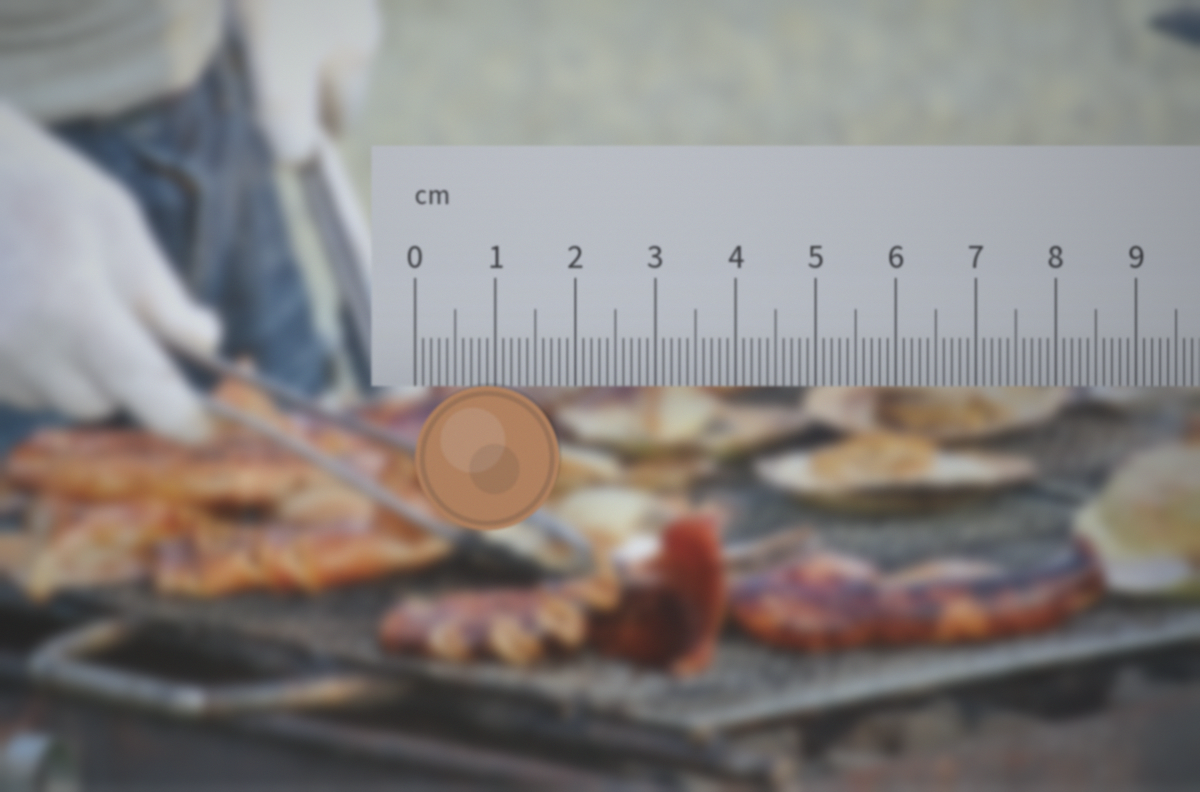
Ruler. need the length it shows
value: 1.8 cm
